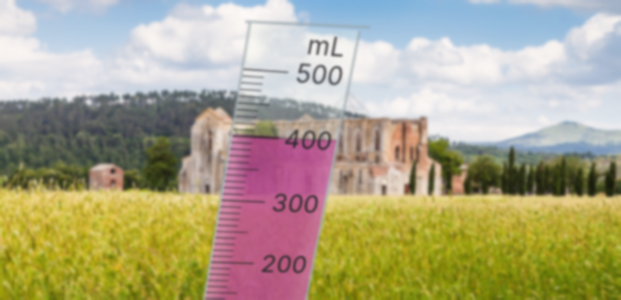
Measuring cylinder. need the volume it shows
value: 400 mL
